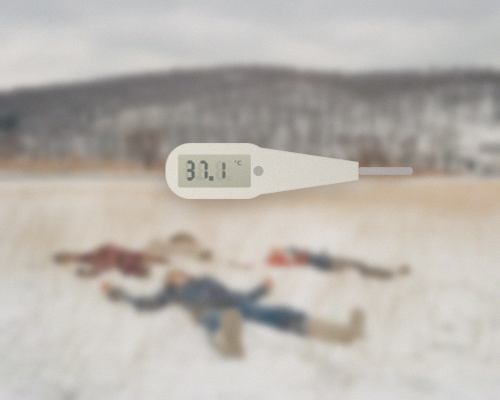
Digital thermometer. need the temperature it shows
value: 37.1 °C
